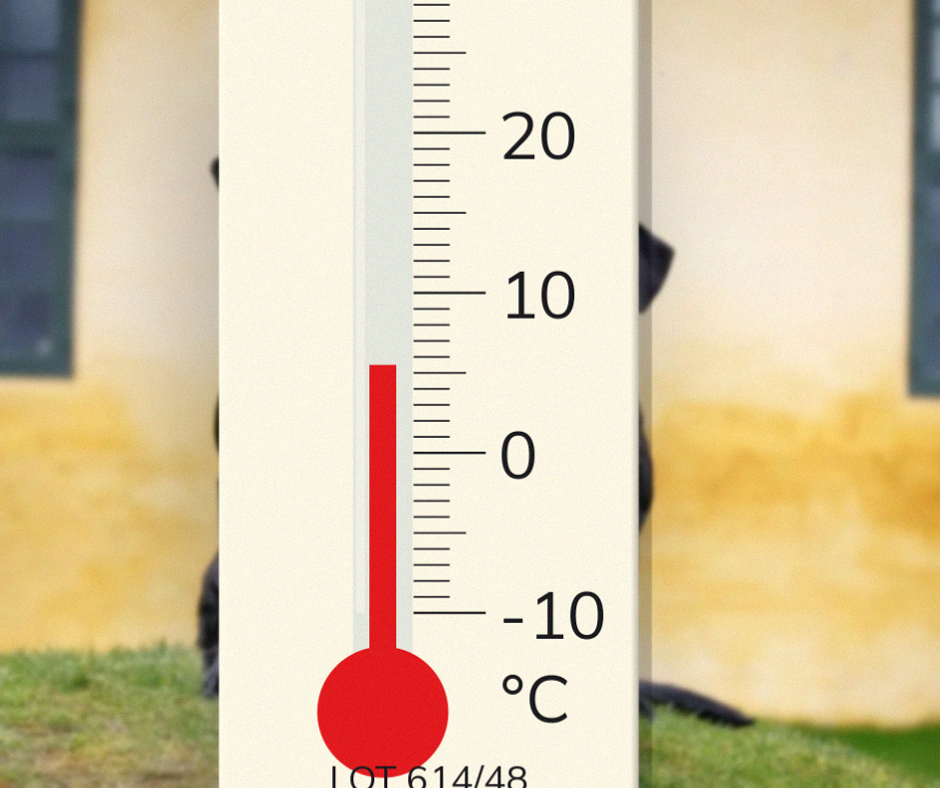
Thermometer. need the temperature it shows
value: 5.5 °C
